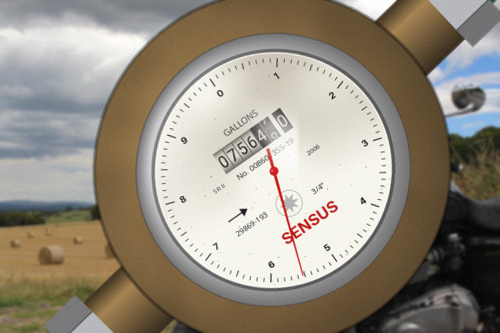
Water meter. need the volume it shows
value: 756475.5 gal
